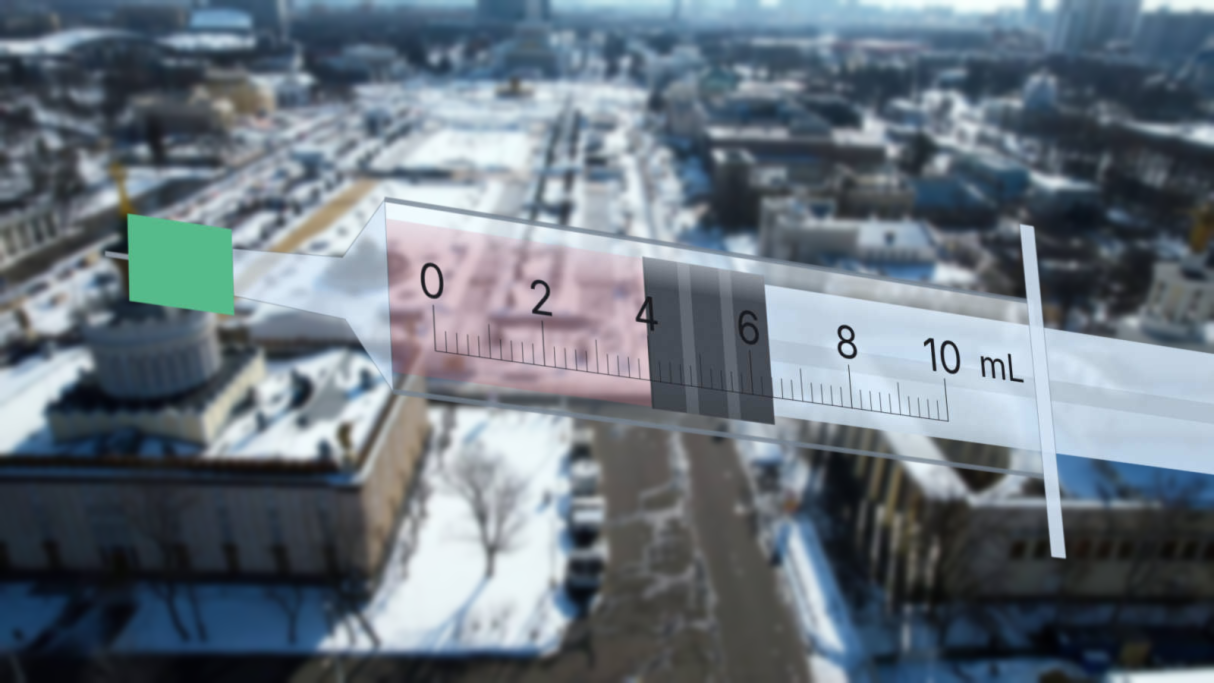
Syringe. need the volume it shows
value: 4 mL
